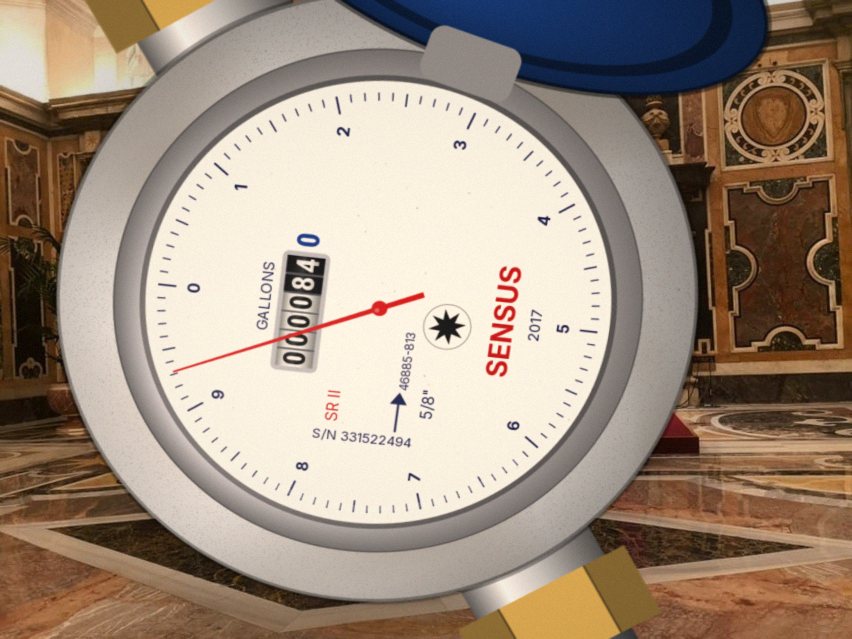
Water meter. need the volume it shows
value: 839.3 gal
